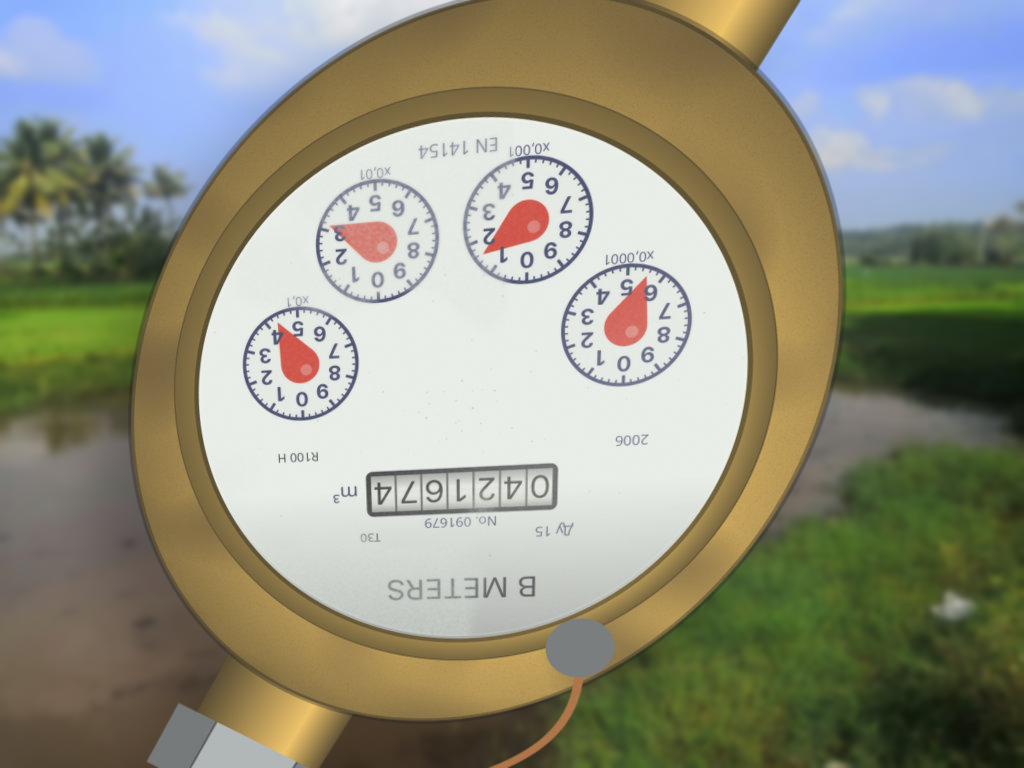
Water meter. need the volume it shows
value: 421674.4315 m³
